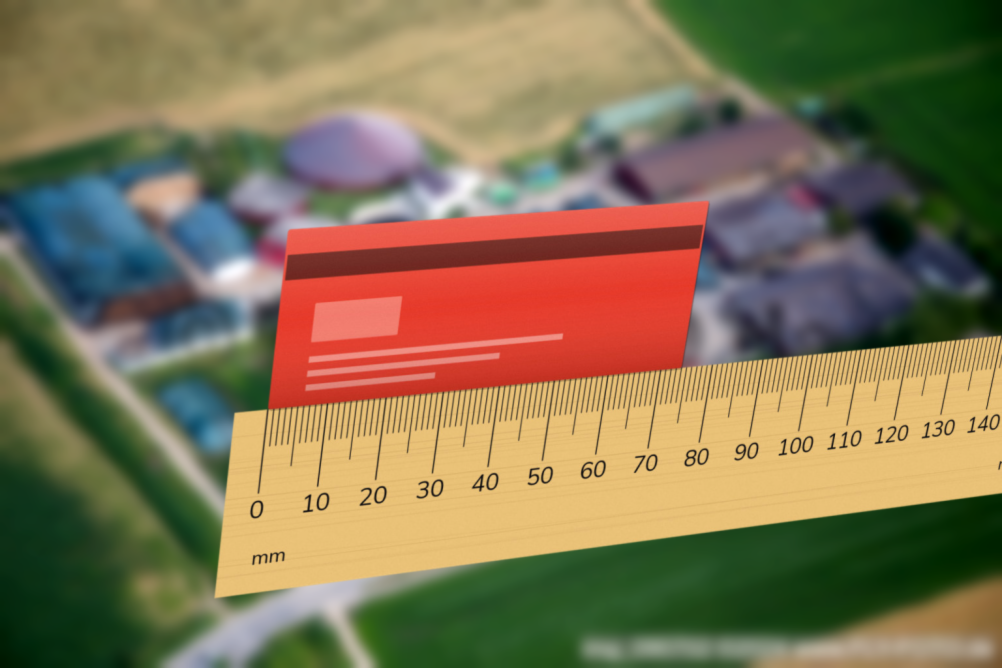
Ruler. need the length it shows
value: 74 mm
